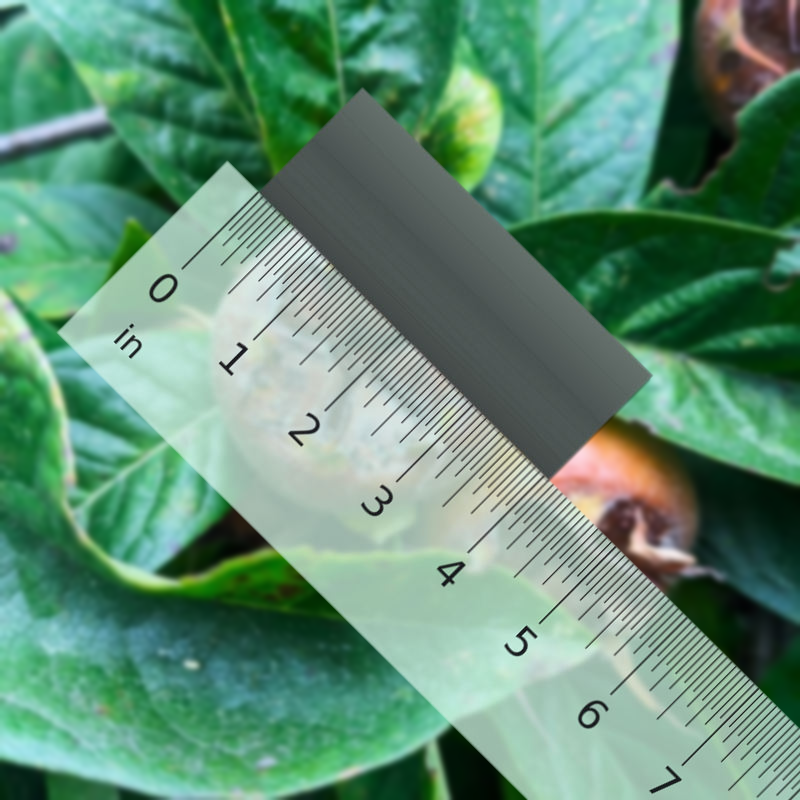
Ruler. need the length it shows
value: 4.0625 in
